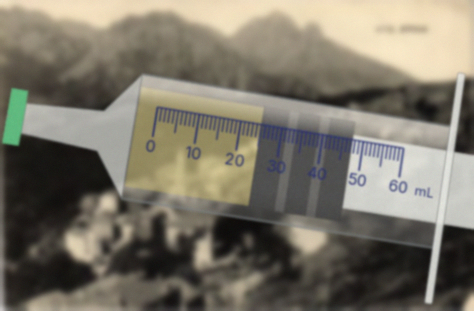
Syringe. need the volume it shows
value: 25 mL
